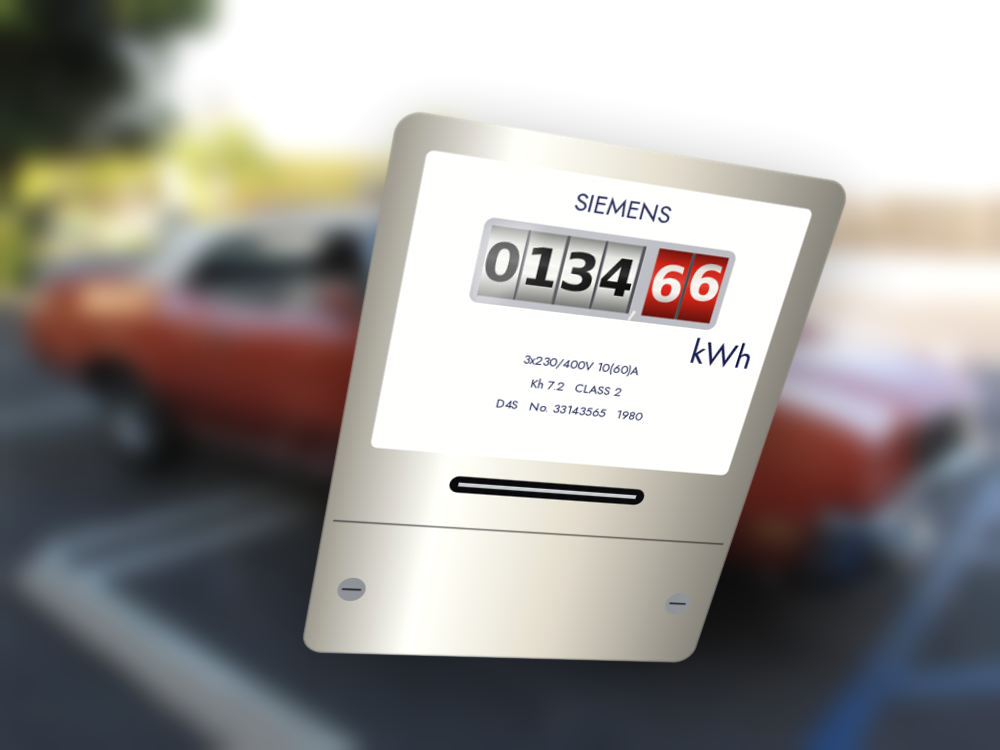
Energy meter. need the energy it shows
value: 134.66 kWh
